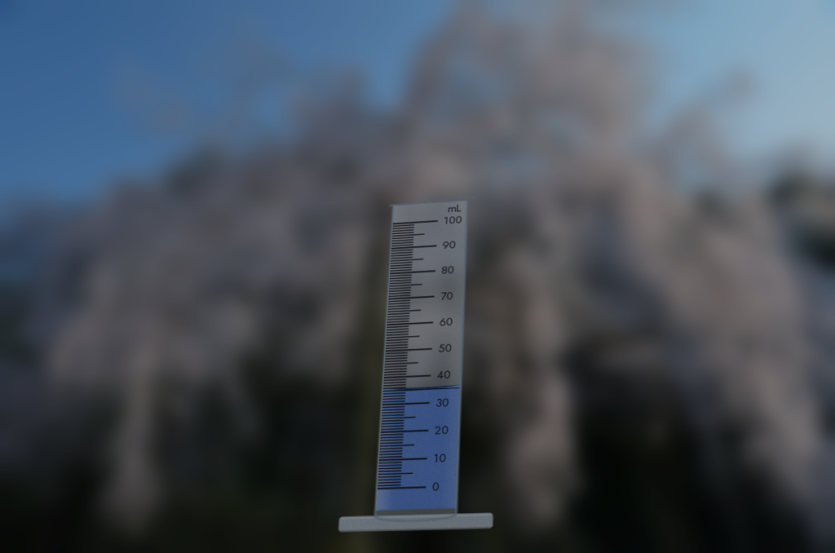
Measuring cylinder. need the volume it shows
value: 35 mL
